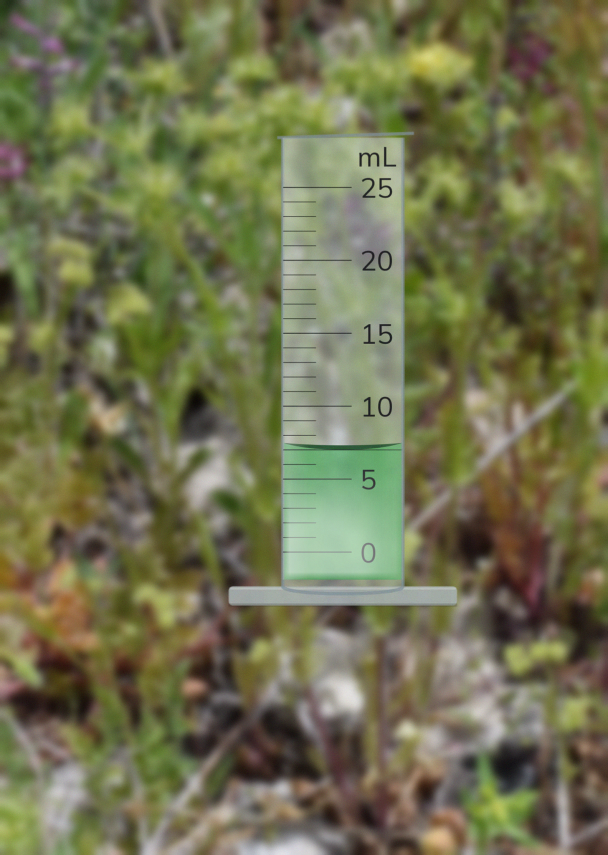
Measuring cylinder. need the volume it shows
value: 7 mL
